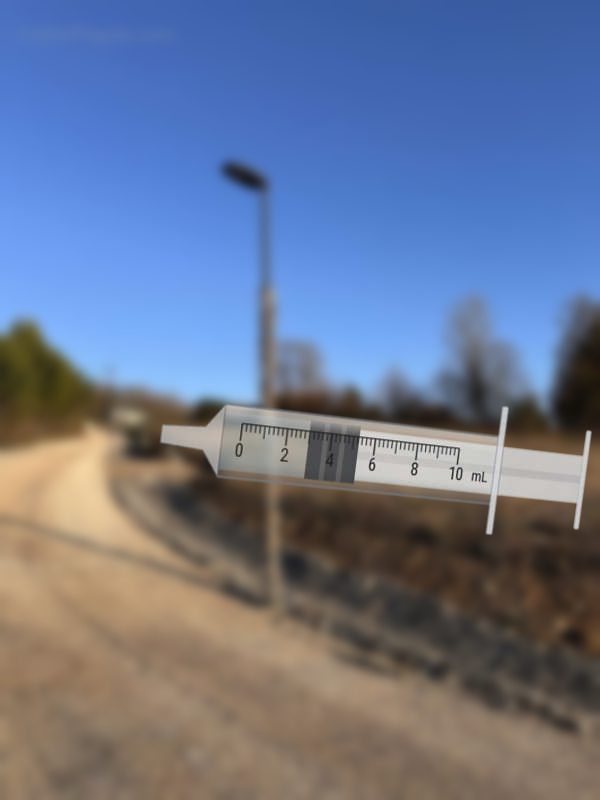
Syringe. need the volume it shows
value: 3 mL
